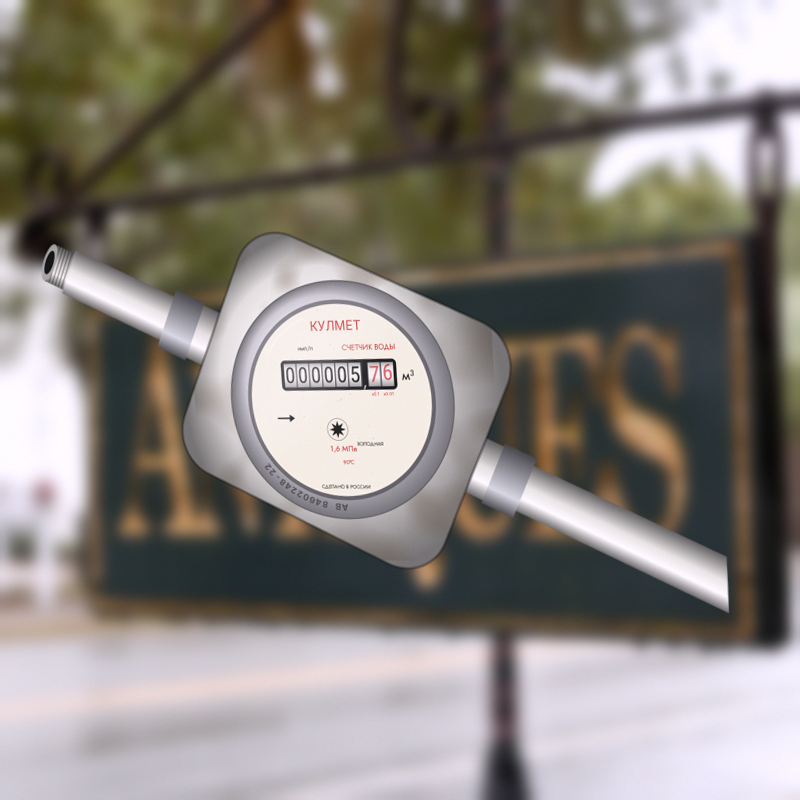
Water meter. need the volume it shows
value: 5.76 m³
